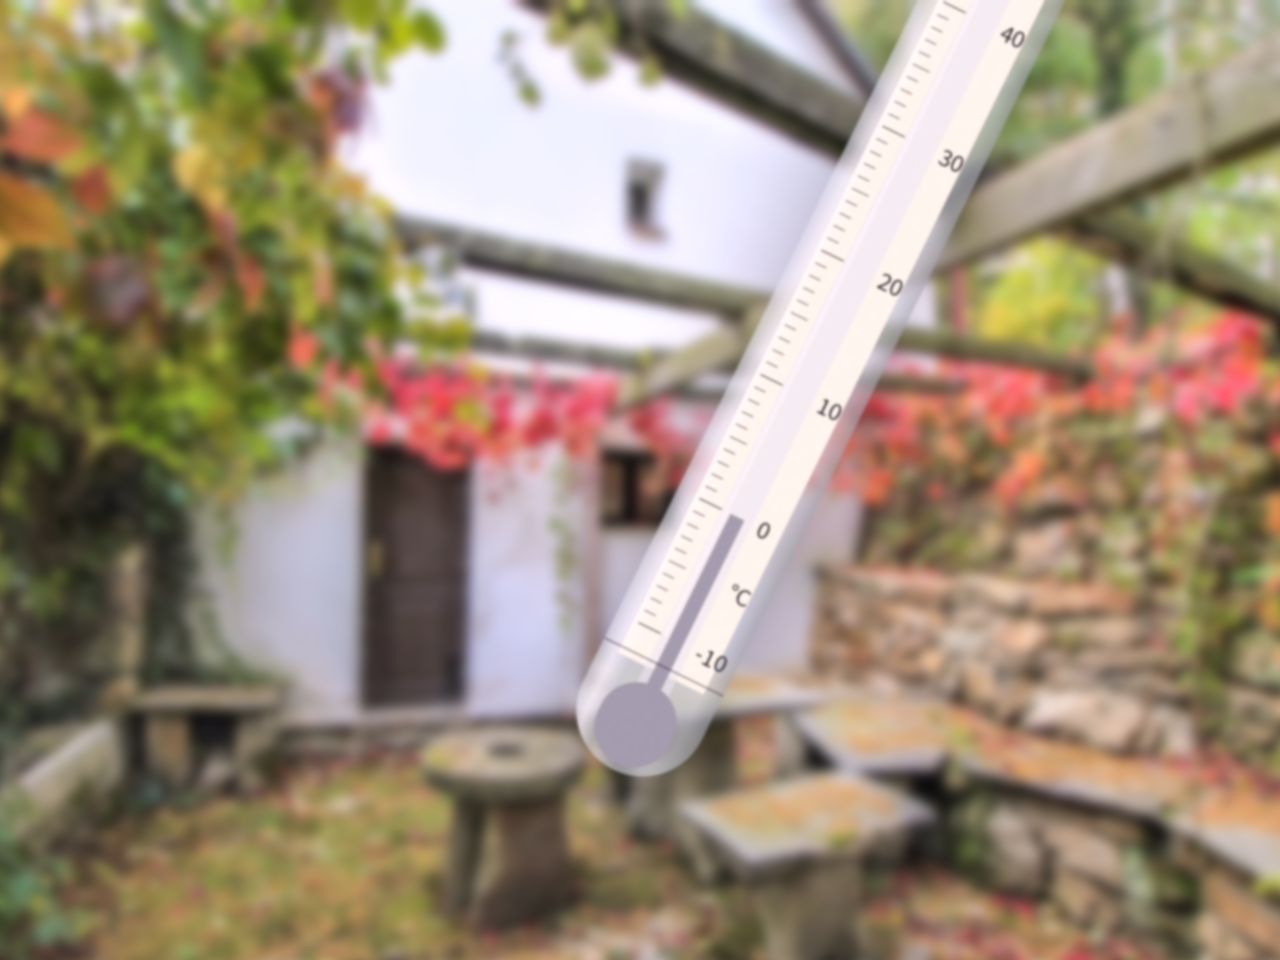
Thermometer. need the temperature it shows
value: 0 °C
